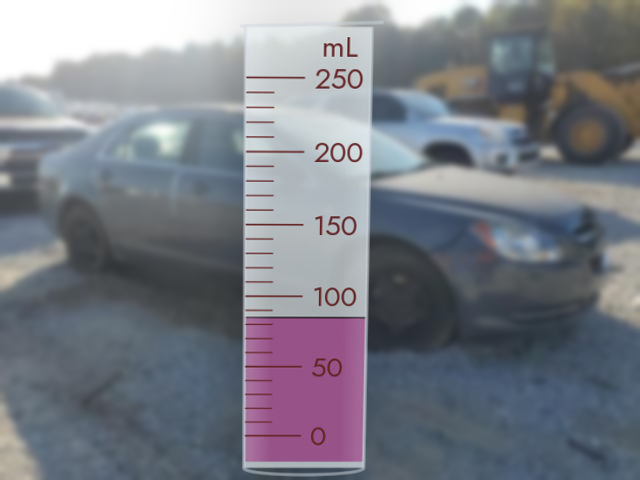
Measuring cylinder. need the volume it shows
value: 85 mL
